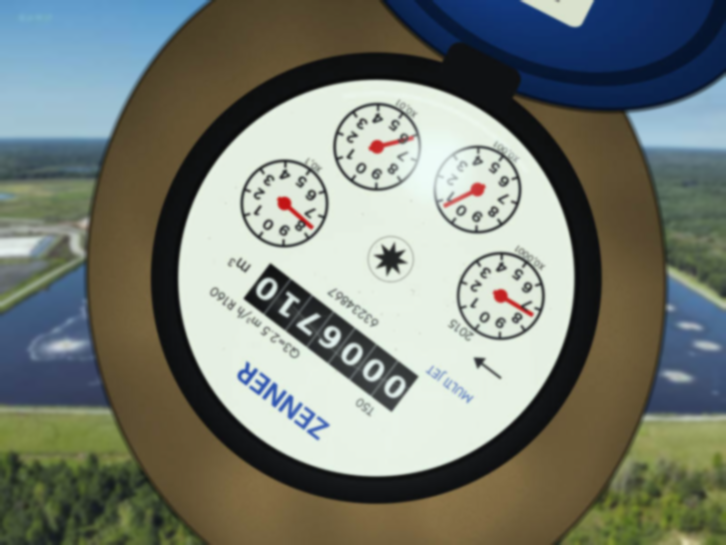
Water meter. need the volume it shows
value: 6710.7607 m³
